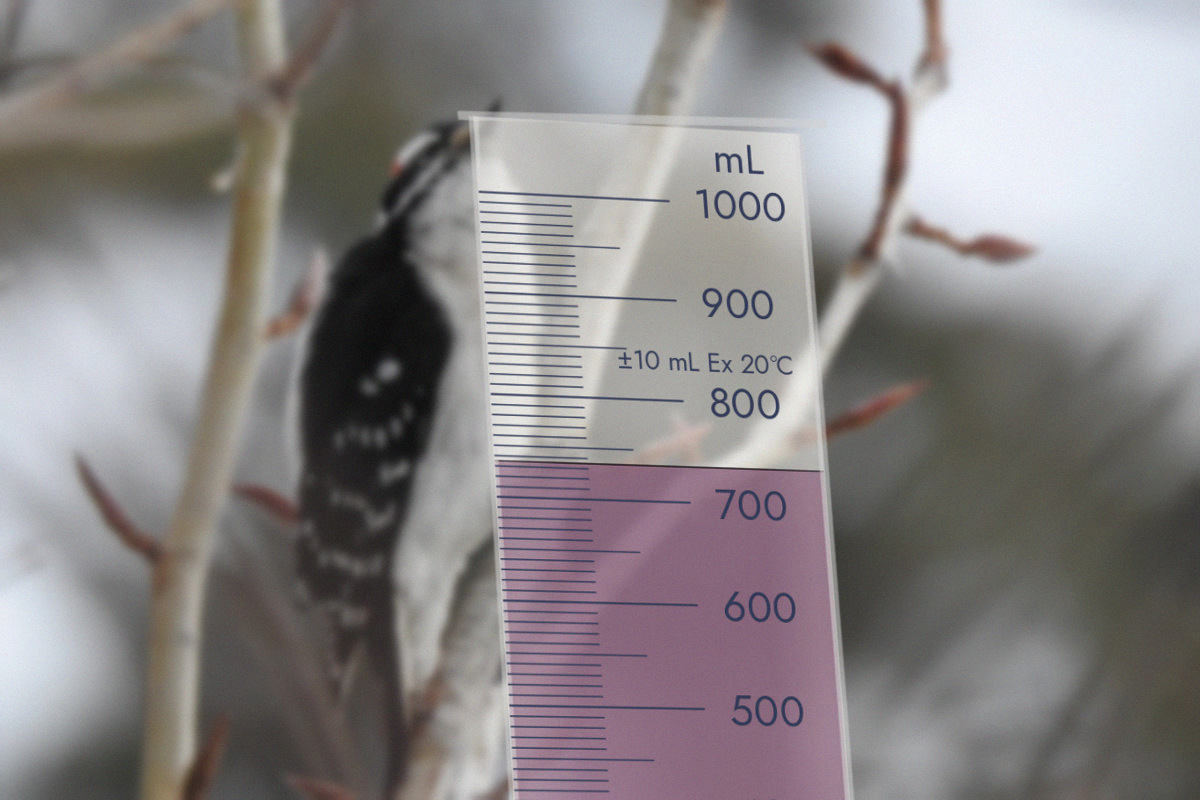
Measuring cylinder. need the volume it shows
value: 735 mL
